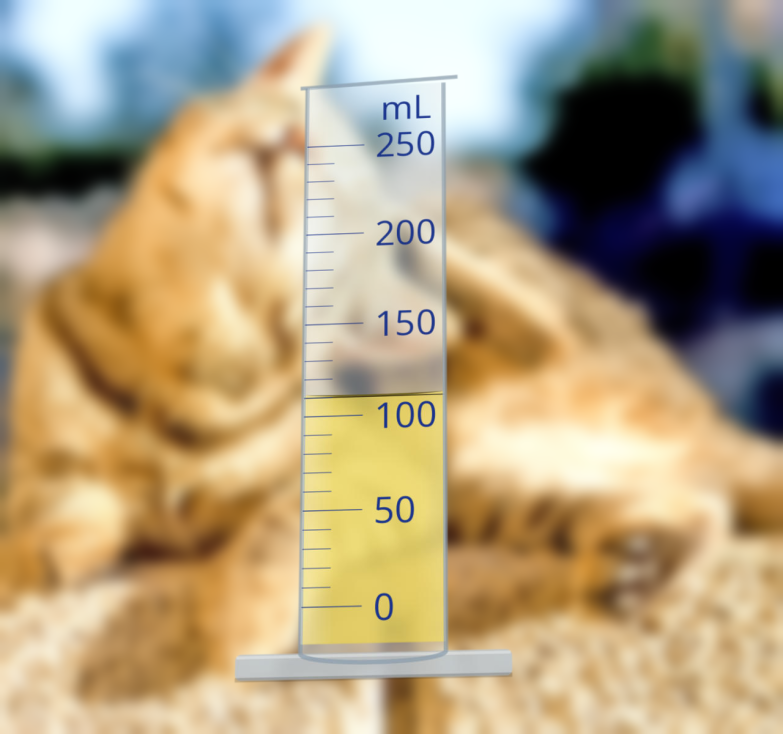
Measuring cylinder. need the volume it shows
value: 110 mL
